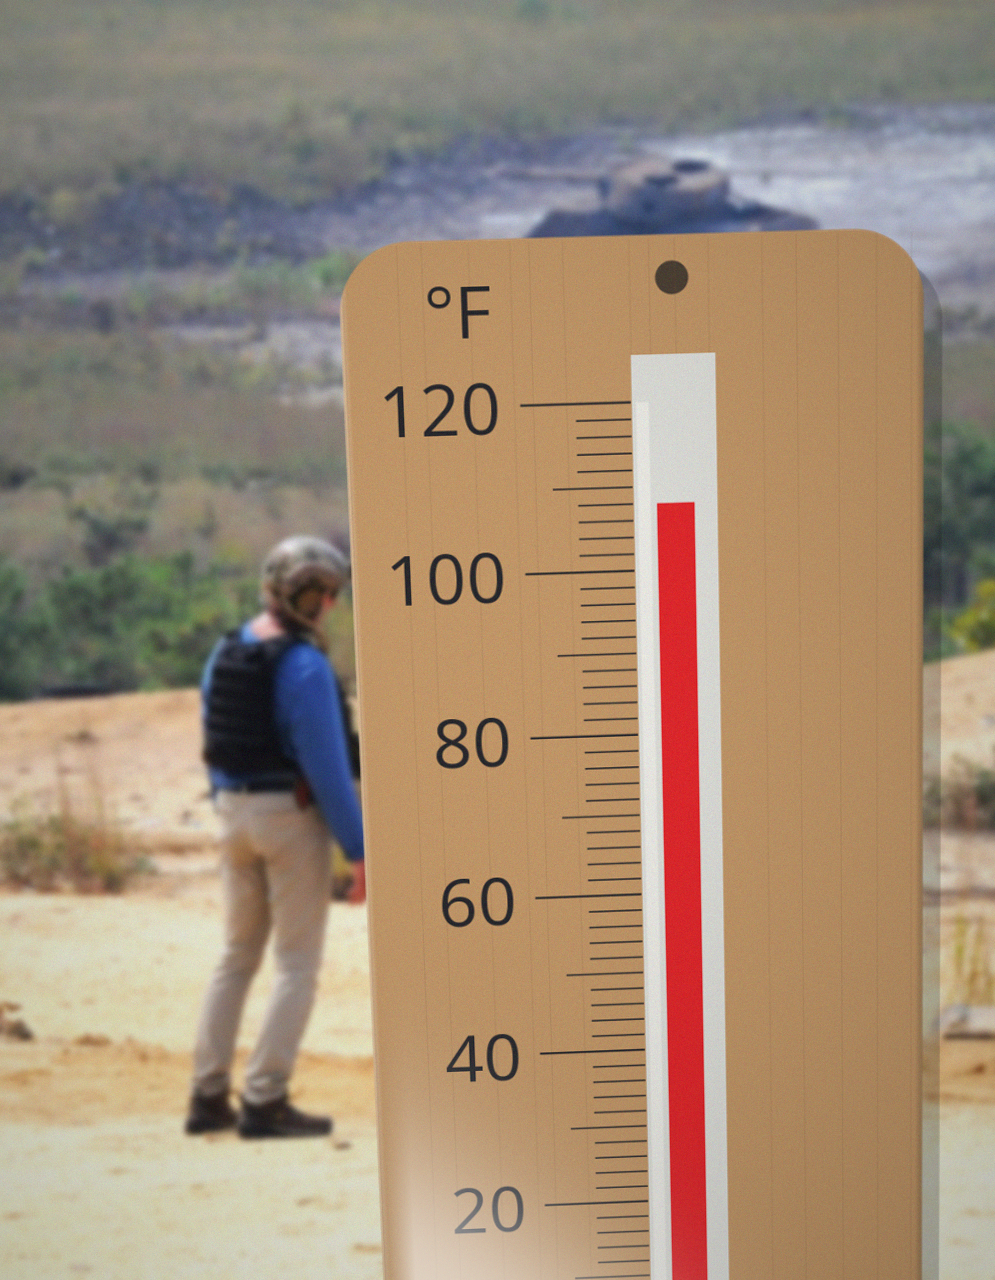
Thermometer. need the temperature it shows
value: 108 °F
